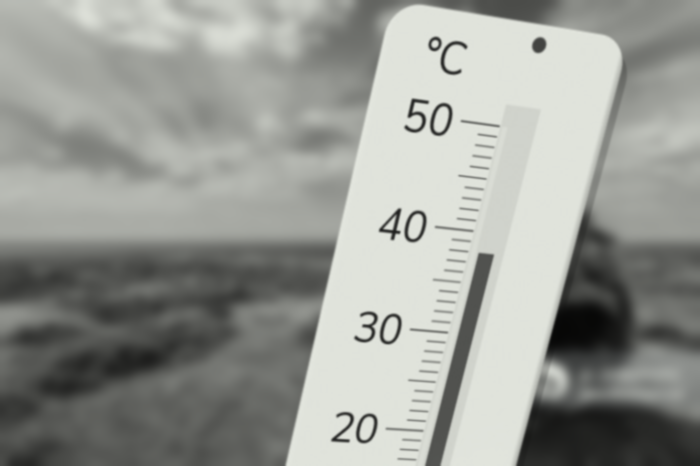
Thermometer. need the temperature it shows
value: 38 °C
